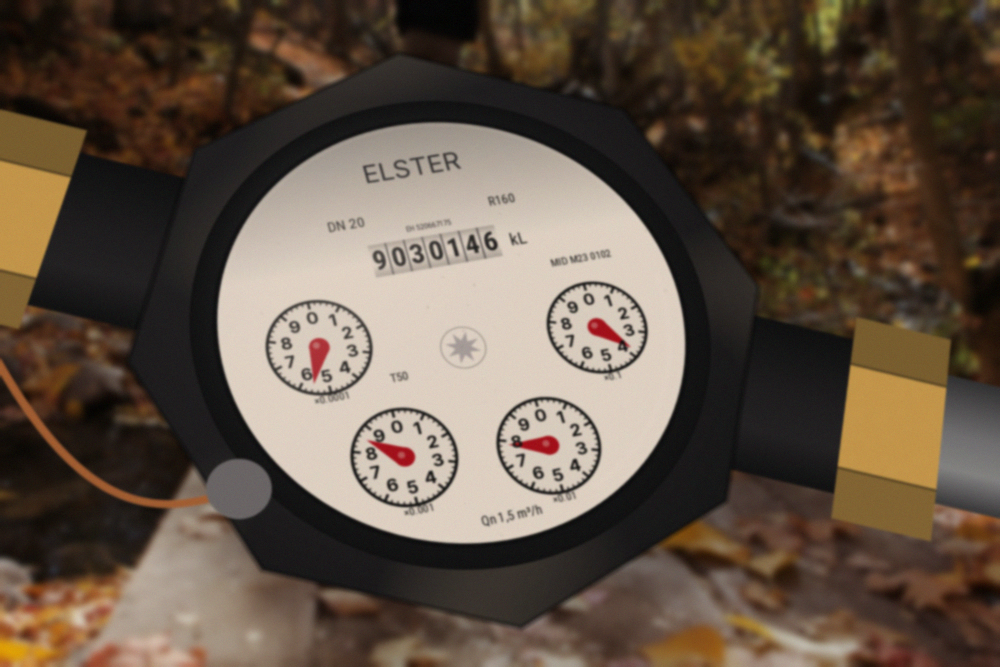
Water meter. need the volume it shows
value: 9030146.3785 kL
